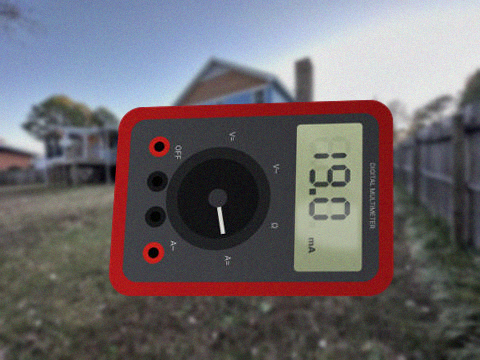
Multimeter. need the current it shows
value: 19.0 mA
